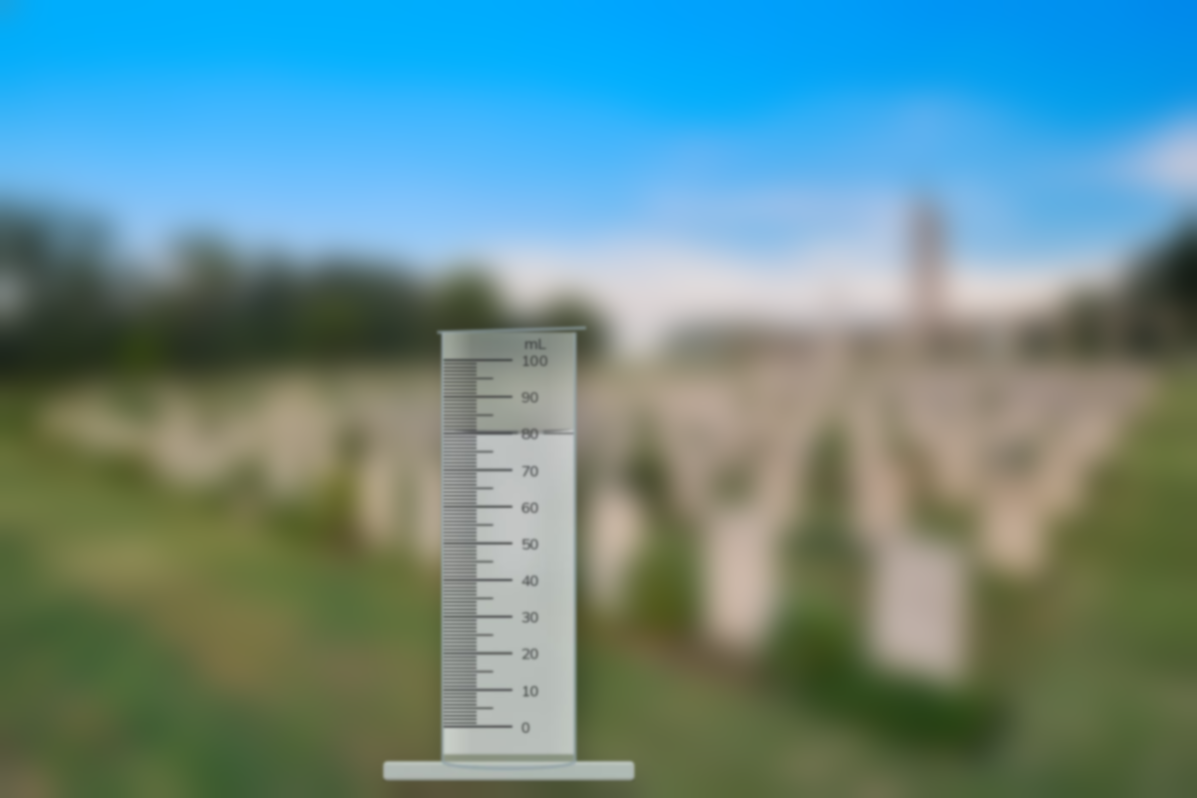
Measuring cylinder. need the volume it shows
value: 80 mL
